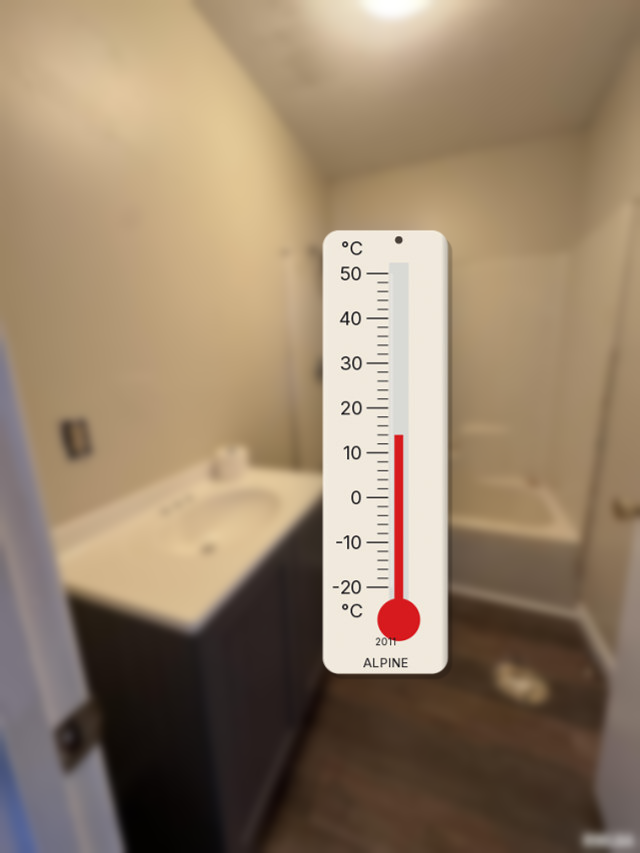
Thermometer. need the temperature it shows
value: 14 °C
